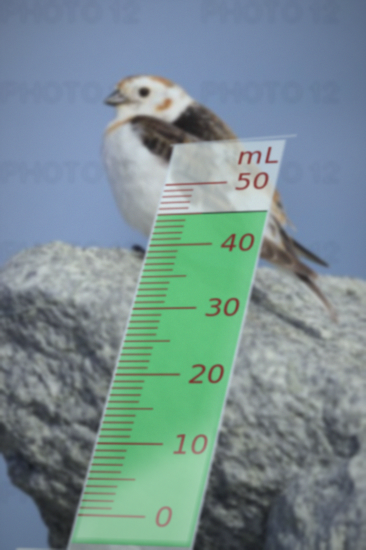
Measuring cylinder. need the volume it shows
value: 45 mL
